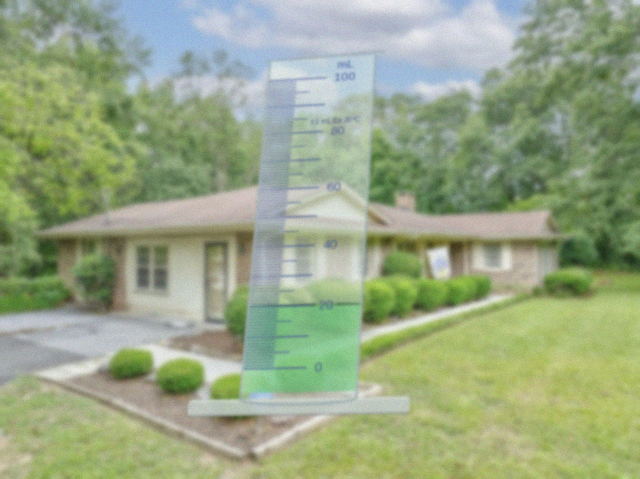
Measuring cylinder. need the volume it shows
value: 20 mL
